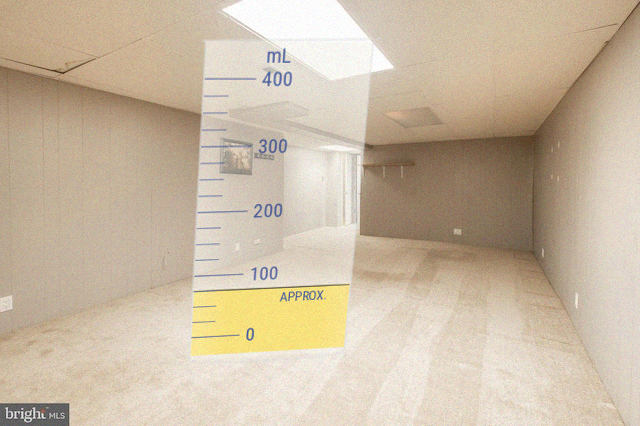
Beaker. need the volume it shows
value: 75 mL
